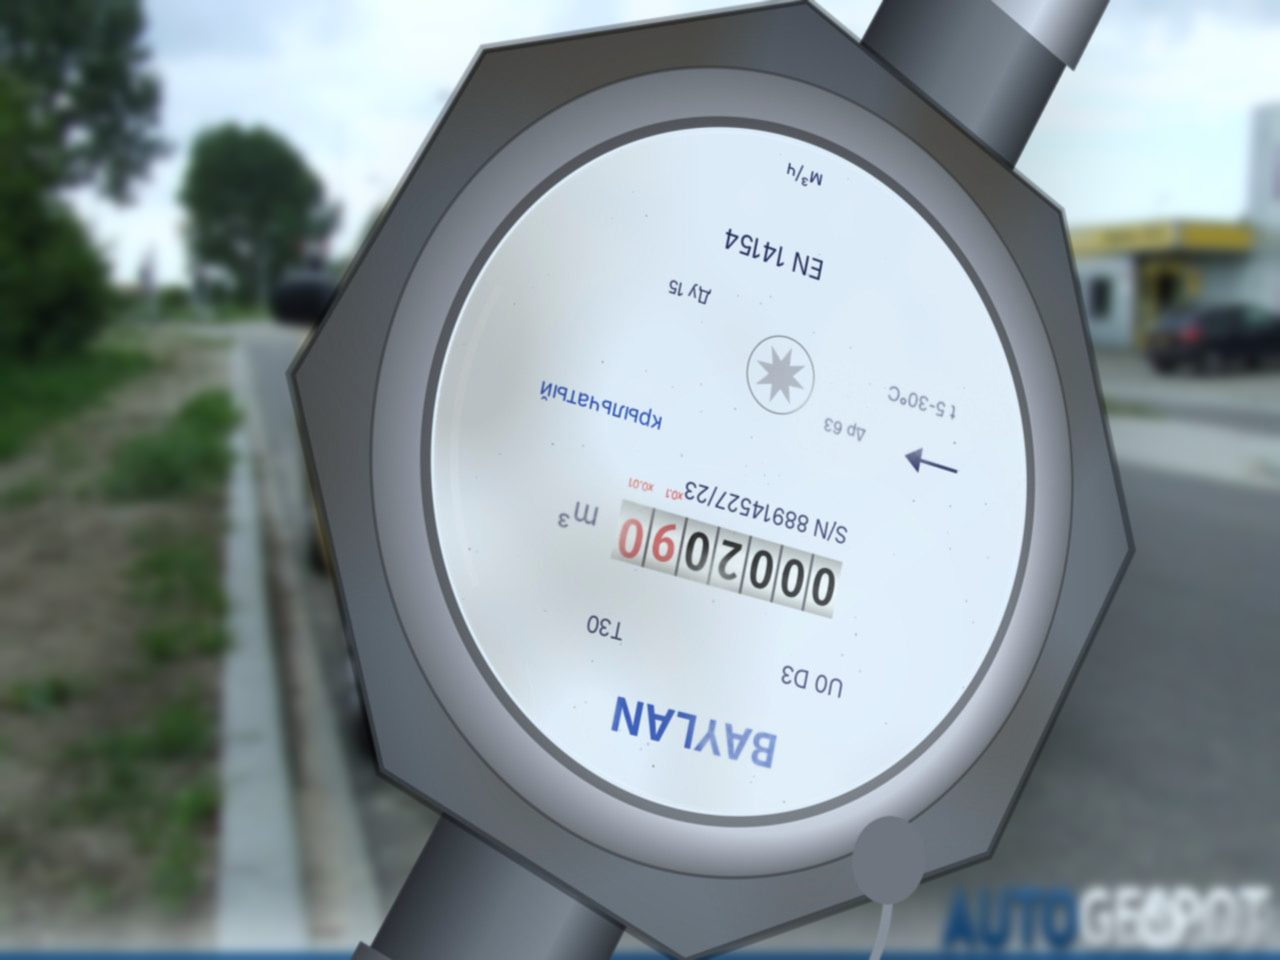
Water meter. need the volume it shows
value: 20.90 m³
